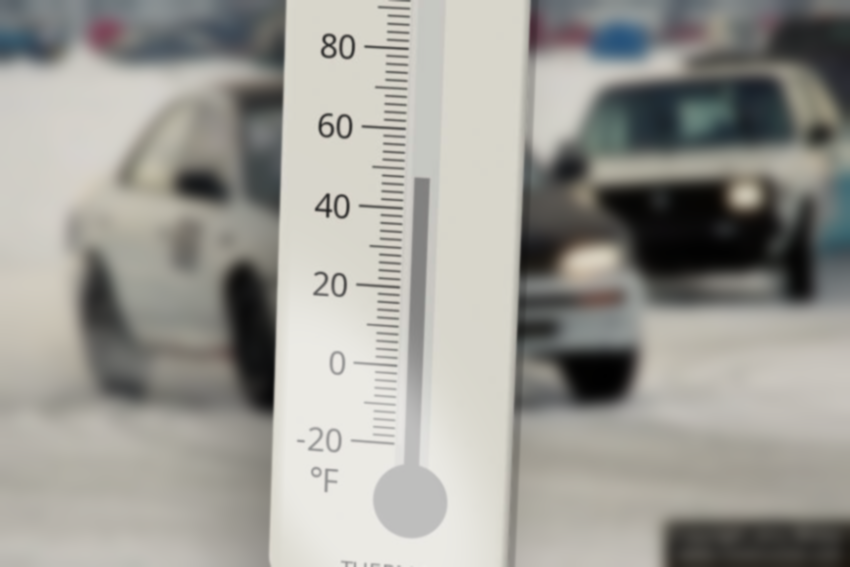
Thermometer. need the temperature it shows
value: 48 °F
